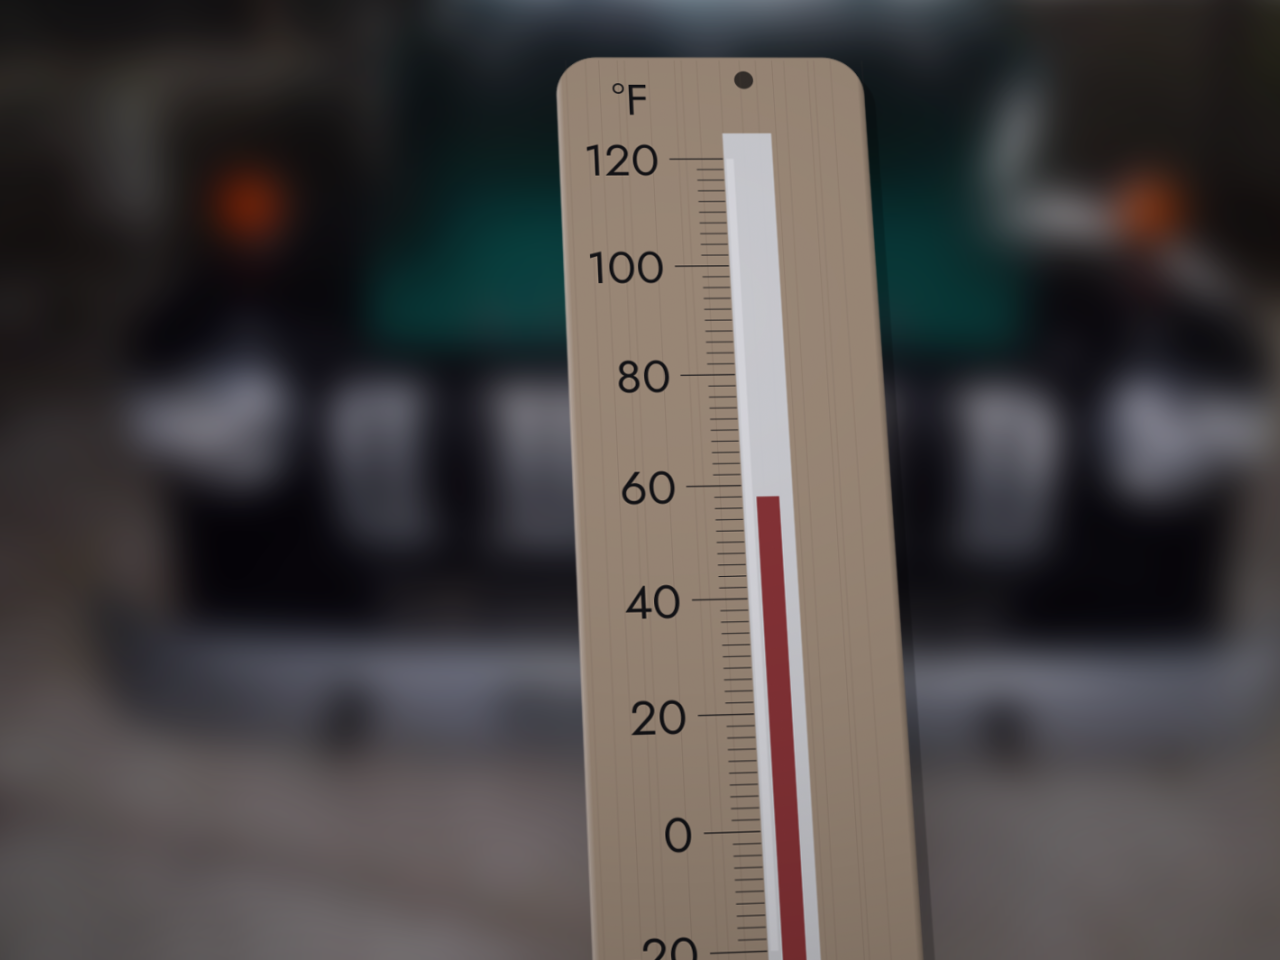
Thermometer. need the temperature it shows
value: 58 °F
